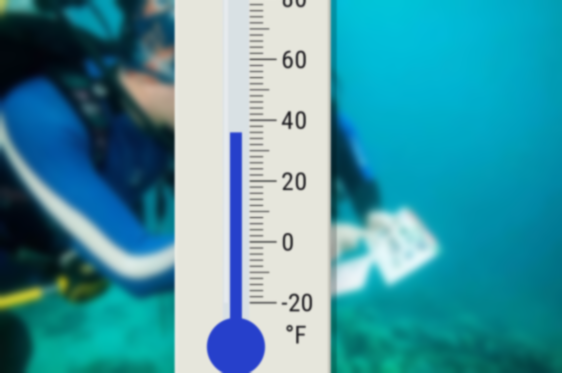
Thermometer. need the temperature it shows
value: 36 °F
